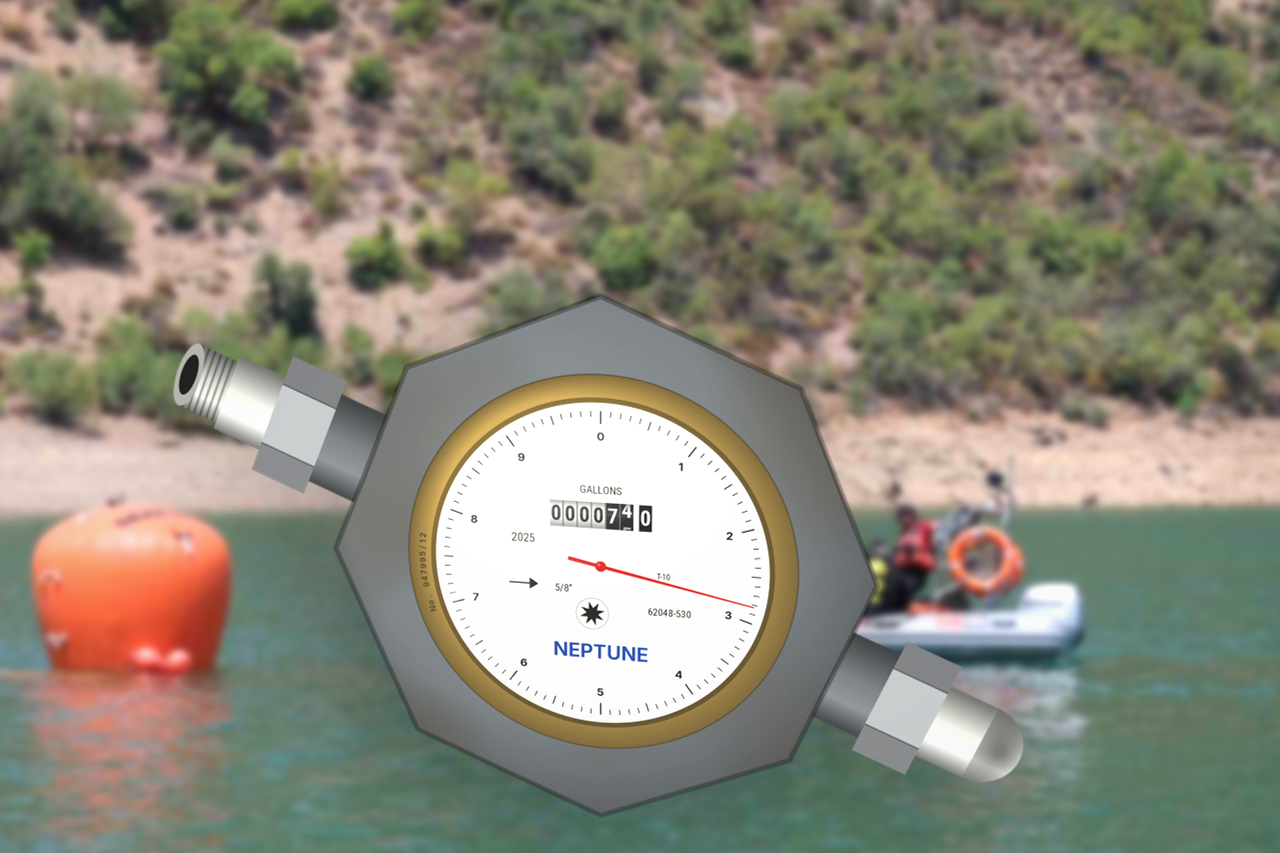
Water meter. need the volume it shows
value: 742.8 gal
